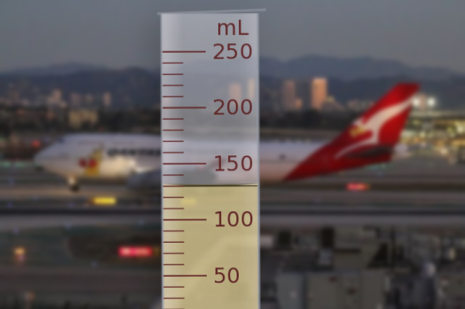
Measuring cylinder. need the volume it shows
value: 130 mL
